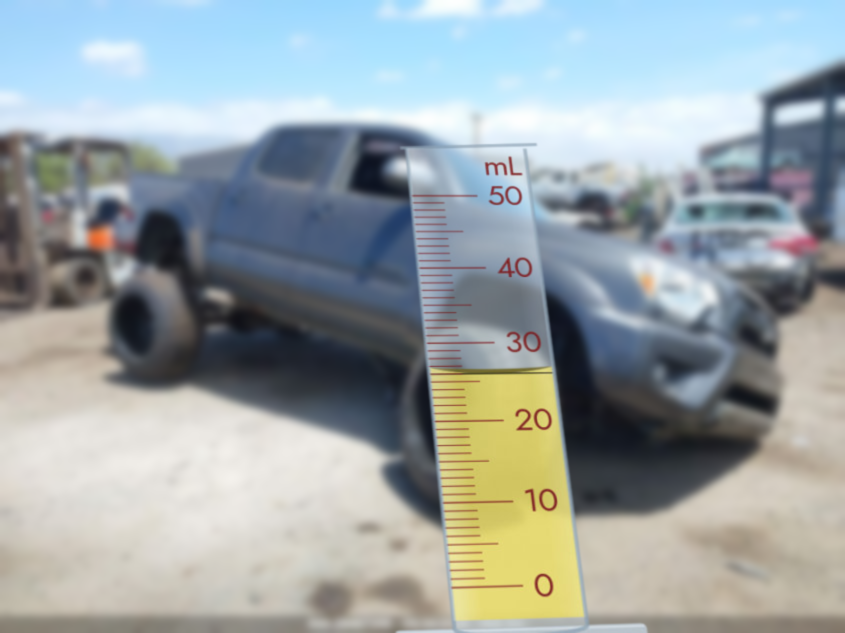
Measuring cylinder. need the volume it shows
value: 26 mL
